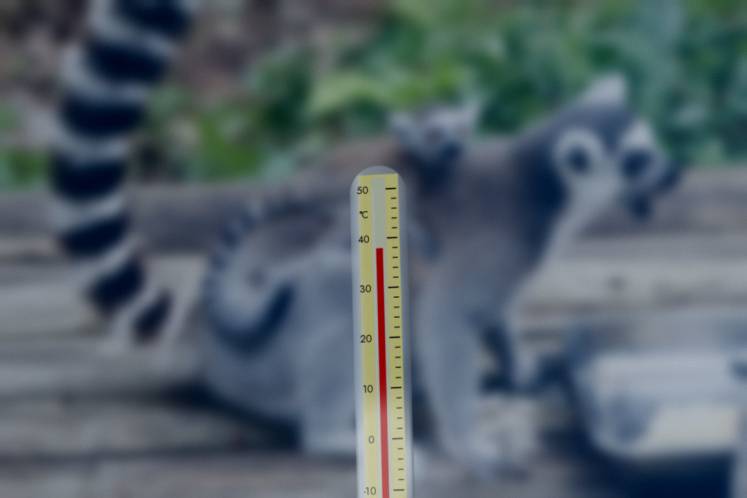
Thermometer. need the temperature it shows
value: 38 °C
